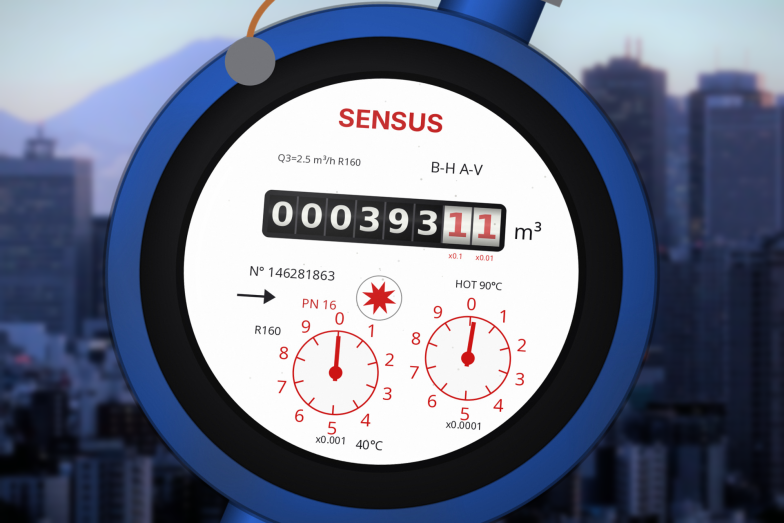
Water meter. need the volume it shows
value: 393.1100 m³
